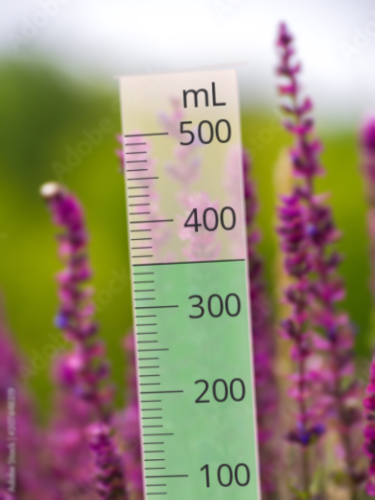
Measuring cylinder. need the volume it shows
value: 350 mL
